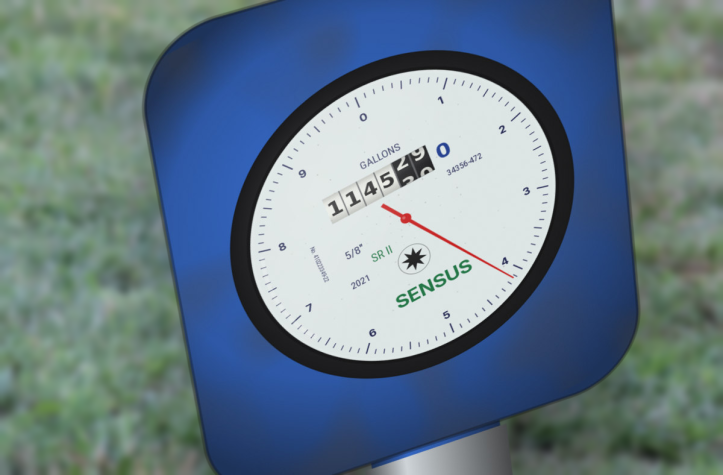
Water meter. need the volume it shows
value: 1145294.1 gal
